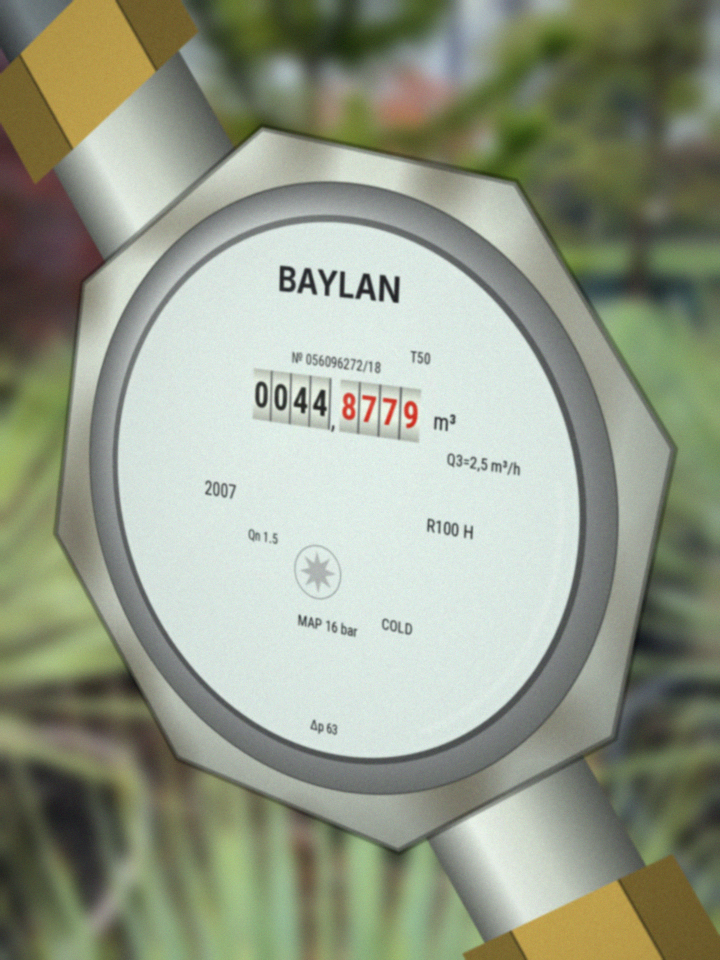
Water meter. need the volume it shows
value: 44.8779 m³
